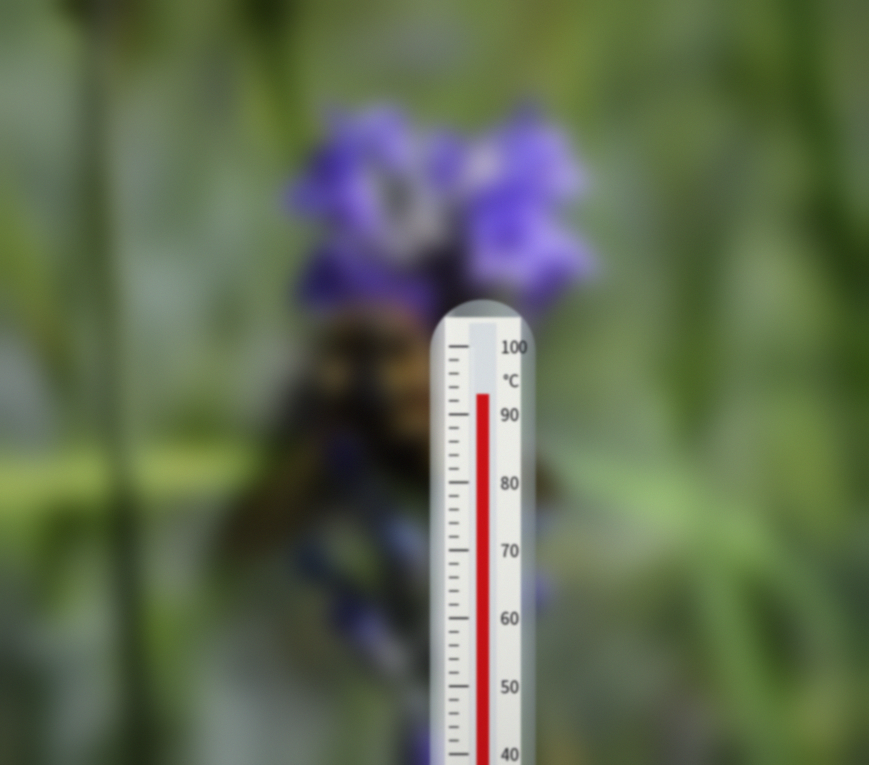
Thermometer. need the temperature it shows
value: 93 °C
